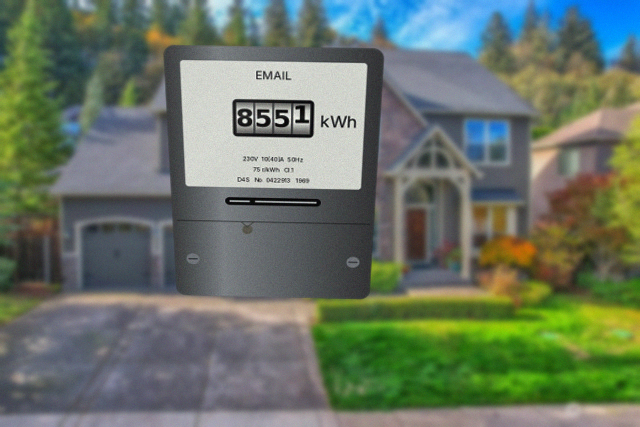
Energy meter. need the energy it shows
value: 8551 kWh
